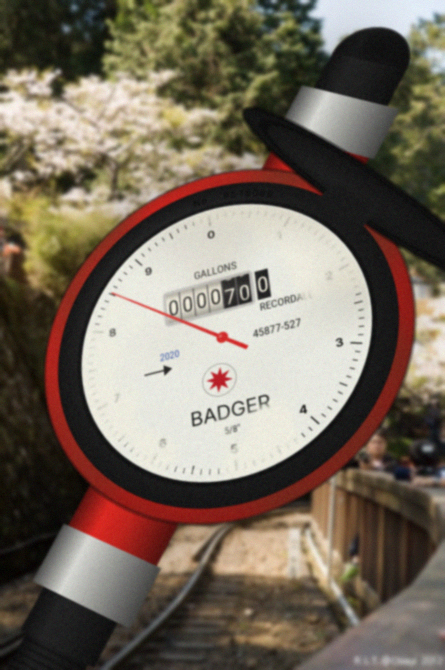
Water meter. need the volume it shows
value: 698.5 gal
